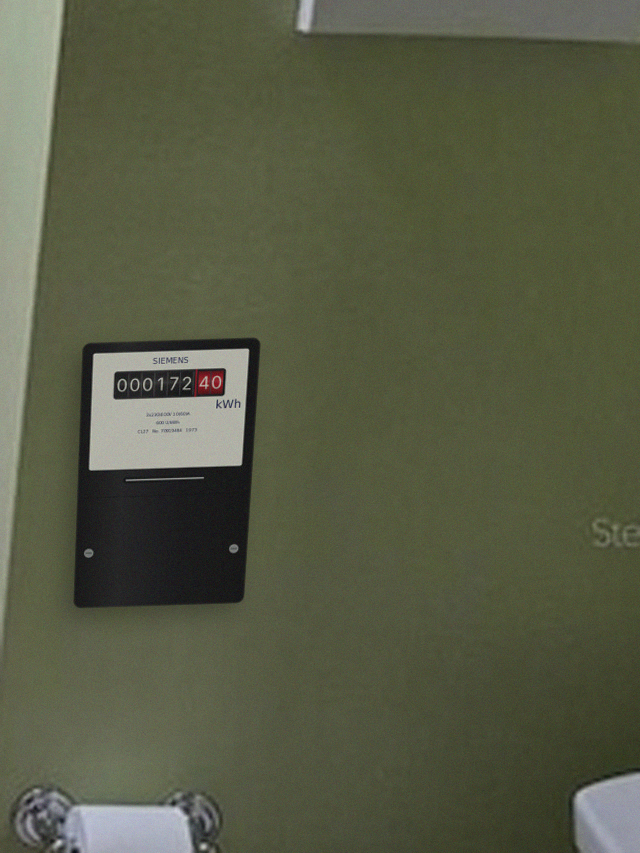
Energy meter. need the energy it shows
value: 172.40 kWh
